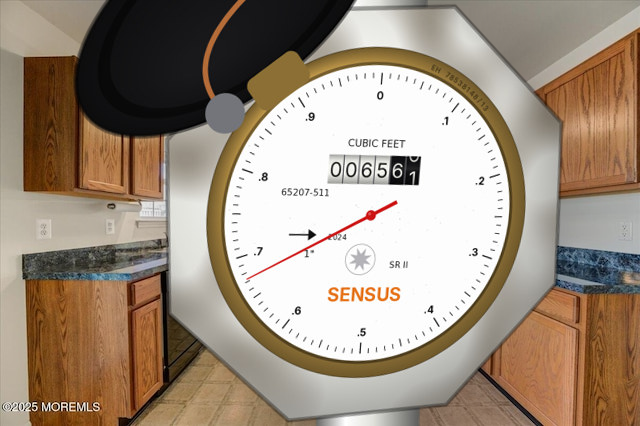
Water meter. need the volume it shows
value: 6560.67 ft³
